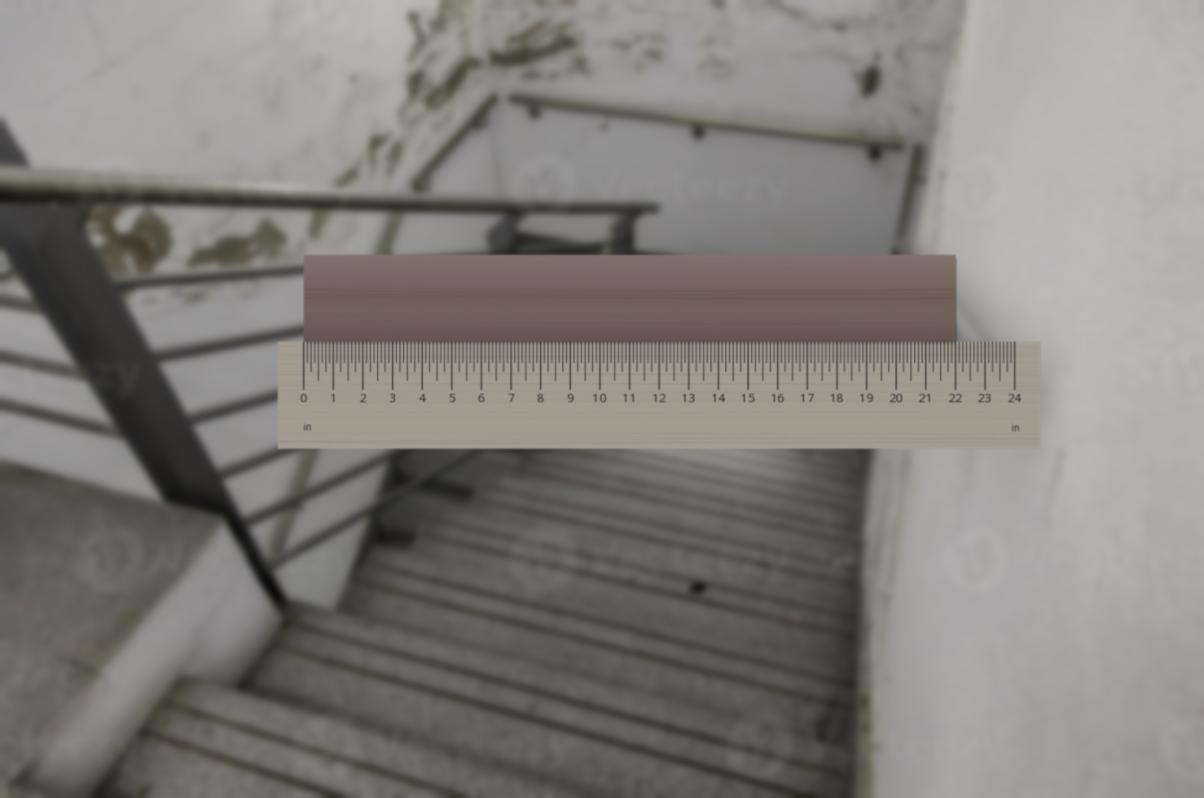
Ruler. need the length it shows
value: 22 in
